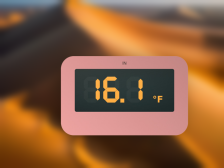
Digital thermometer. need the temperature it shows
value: 16.1 °F
